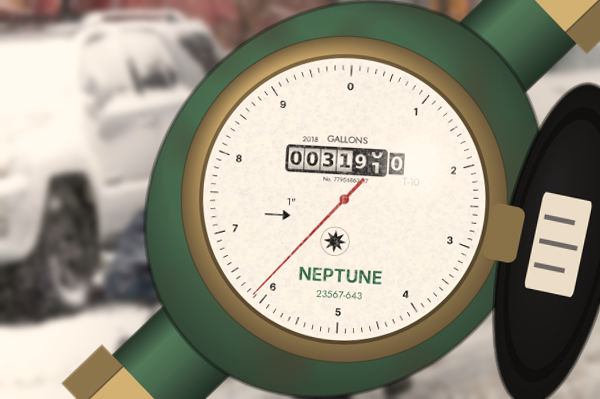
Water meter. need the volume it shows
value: 31906.1 gal
